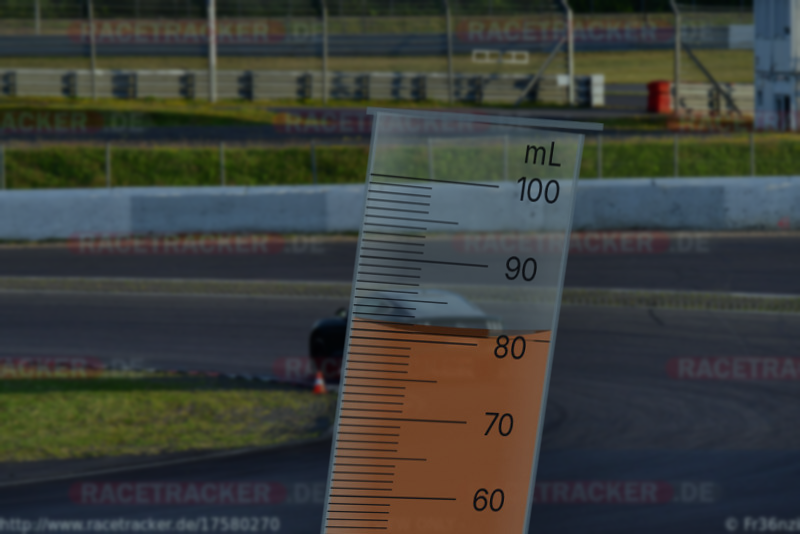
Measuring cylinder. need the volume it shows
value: 81 mL
